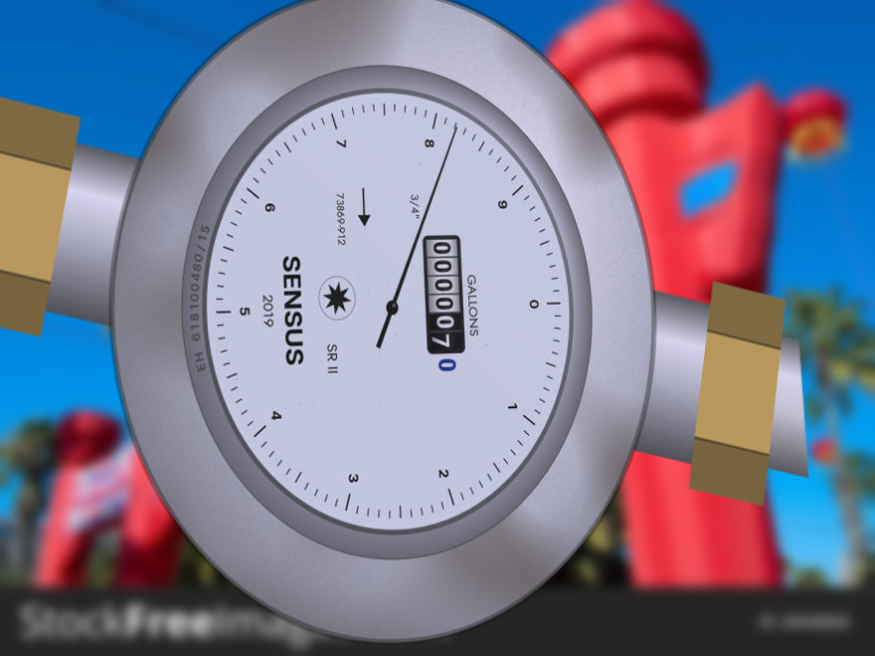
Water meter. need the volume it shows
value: 68.2 gal
